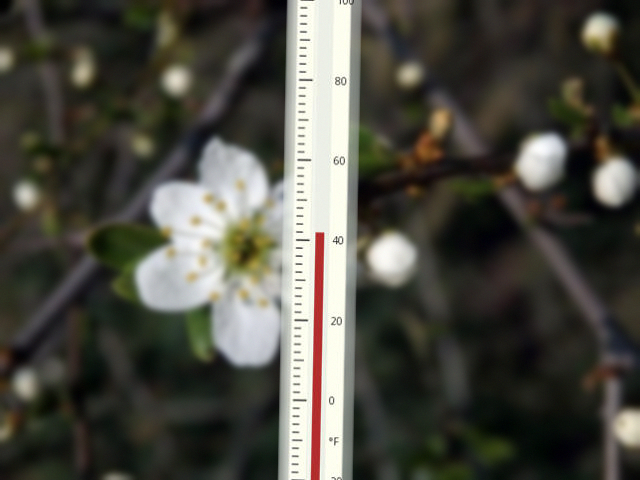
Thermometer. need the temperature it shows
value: 42 °F
